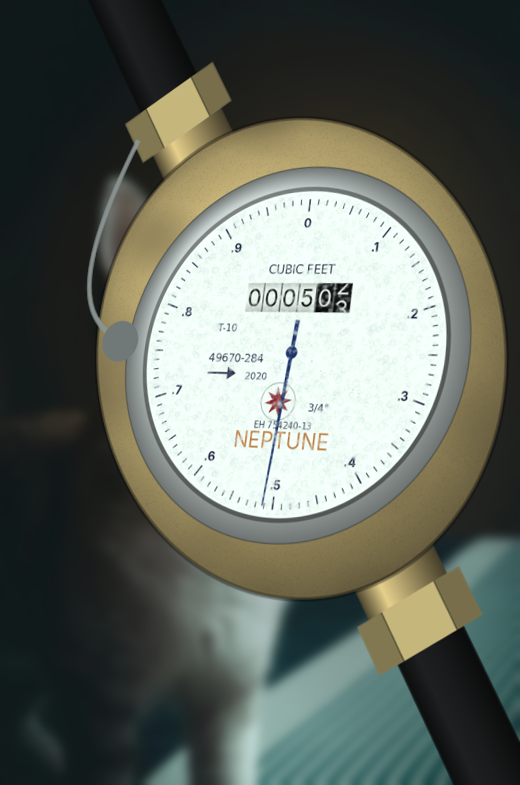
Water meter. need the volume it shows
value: 502.51 ft³
